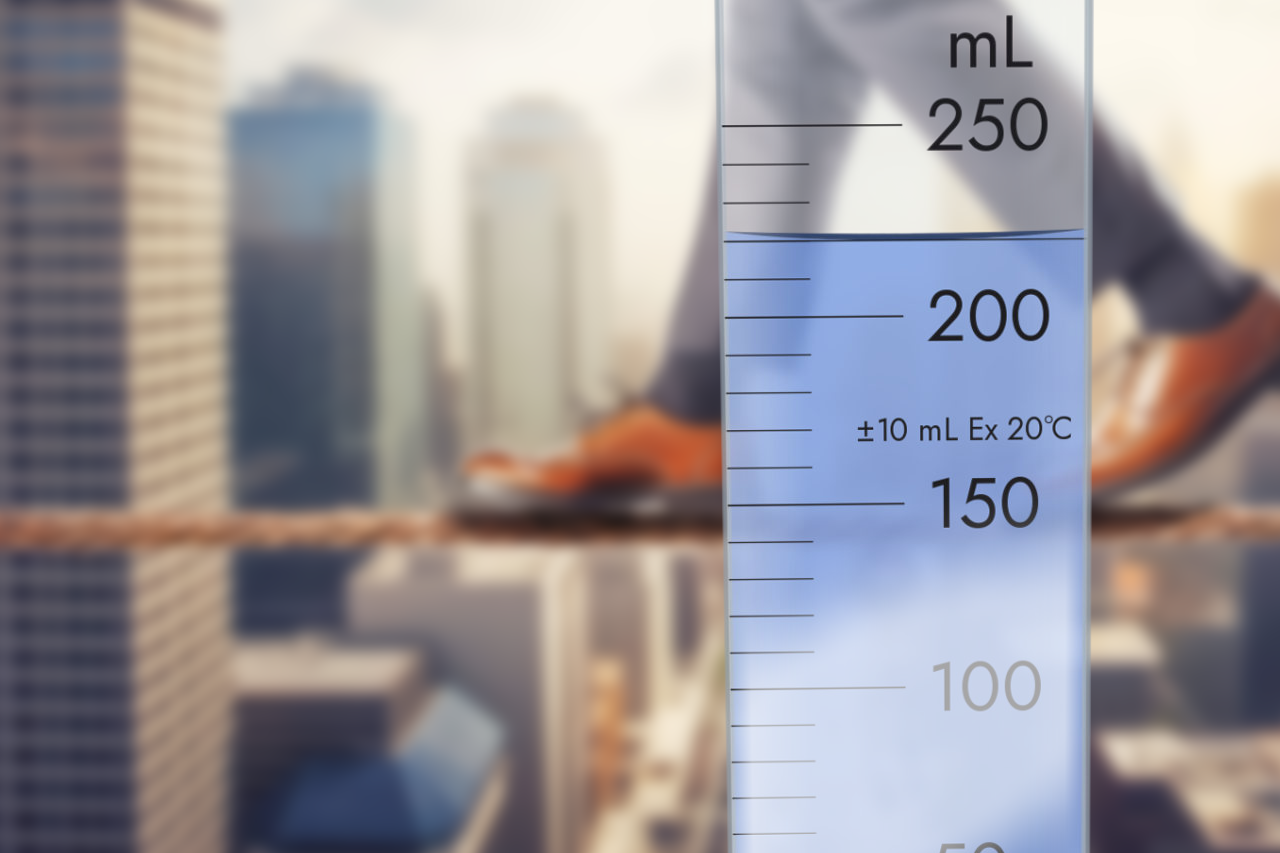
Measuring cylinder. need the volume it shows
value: 220 mL
